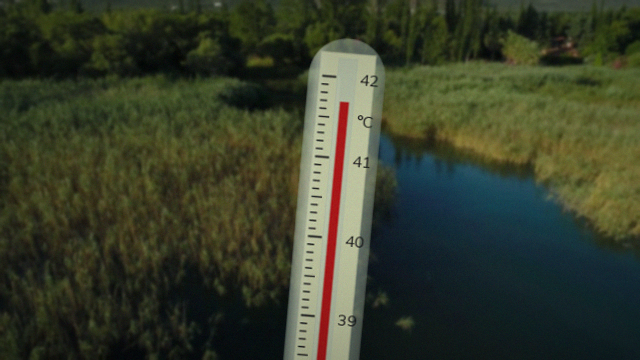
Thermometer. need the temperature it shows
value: 41.7 °C
